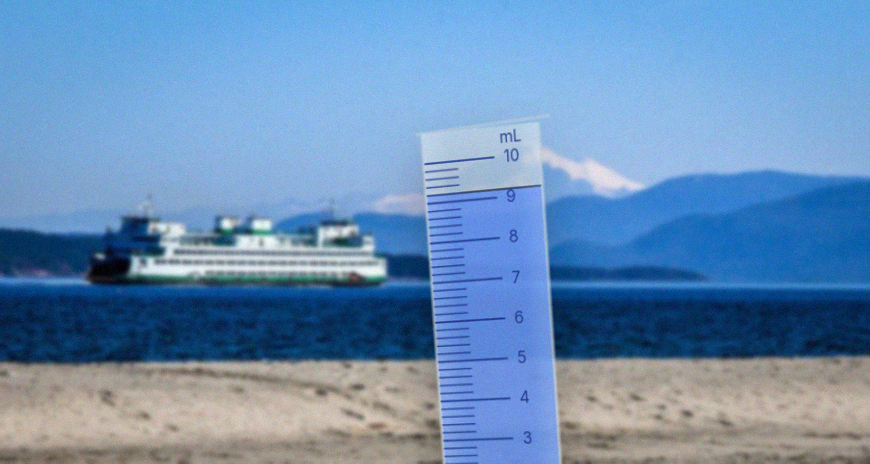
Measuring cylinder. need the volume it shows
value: 9.2 mL
